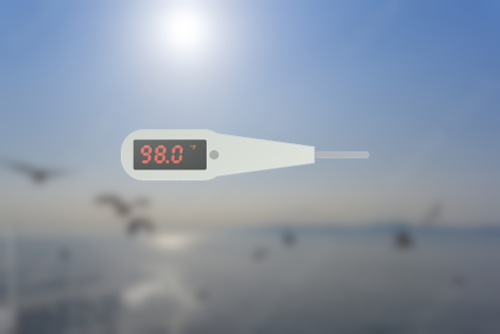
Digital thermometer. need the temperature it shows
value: 98.0 °F
